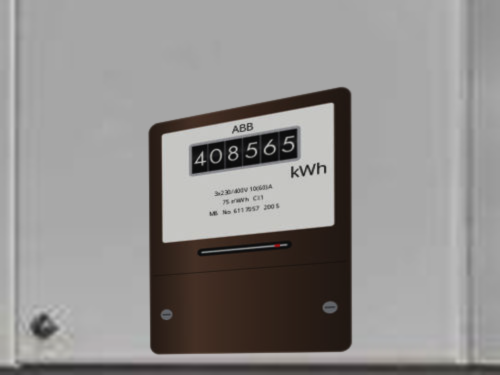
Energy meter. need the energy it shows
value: 408565 kWh
